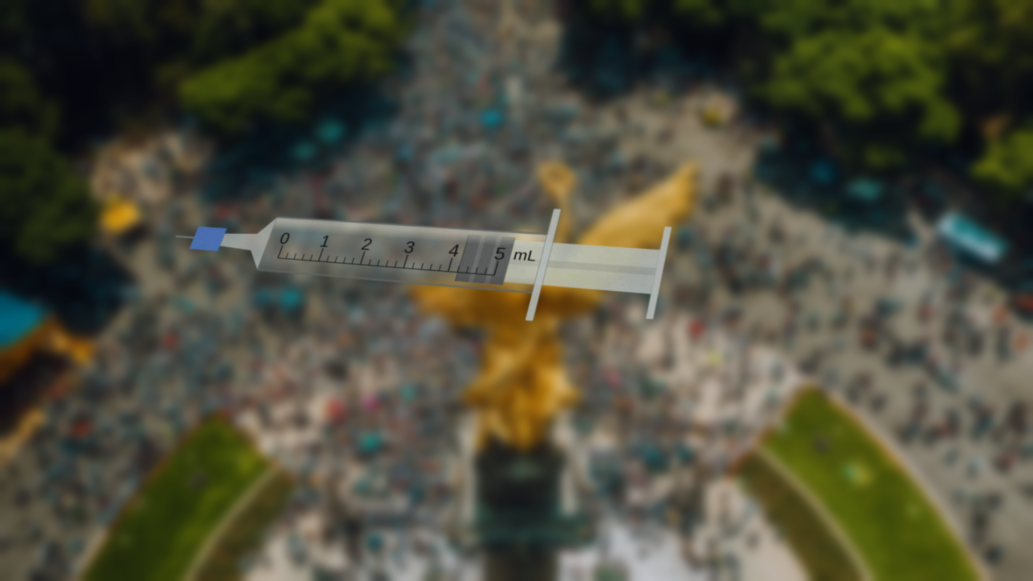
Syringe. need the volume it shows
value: 4.2 mL
